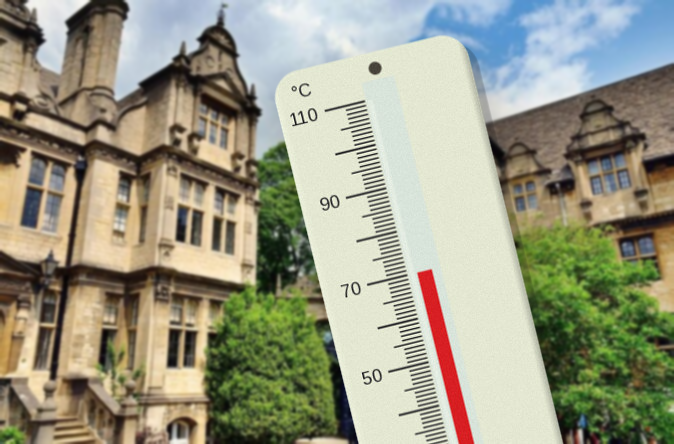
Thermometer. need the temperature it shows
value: 70 °C
